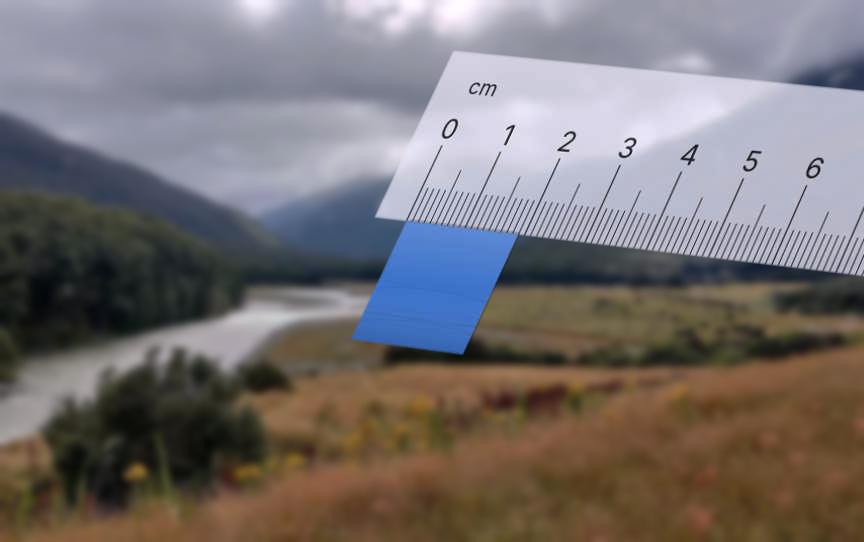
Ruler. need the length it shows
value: 1.9 cm
